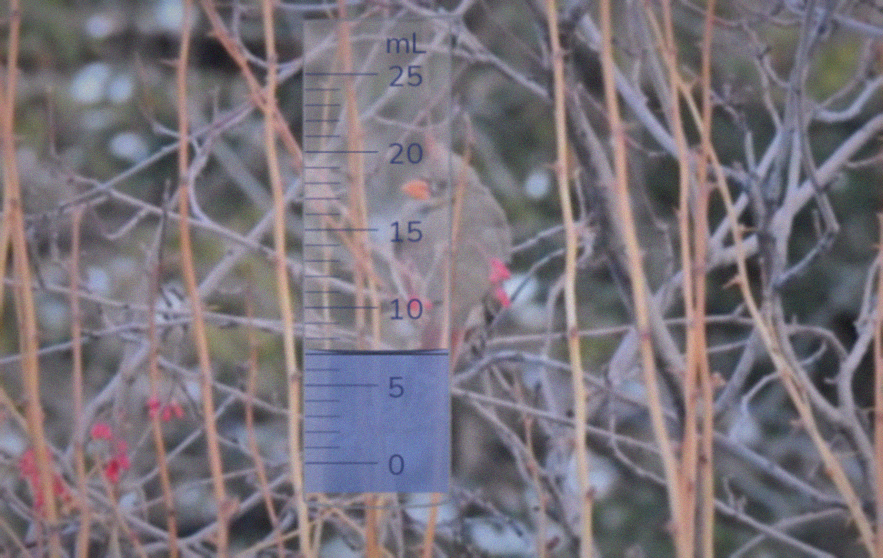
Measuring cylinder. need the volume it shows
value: 7 mL
